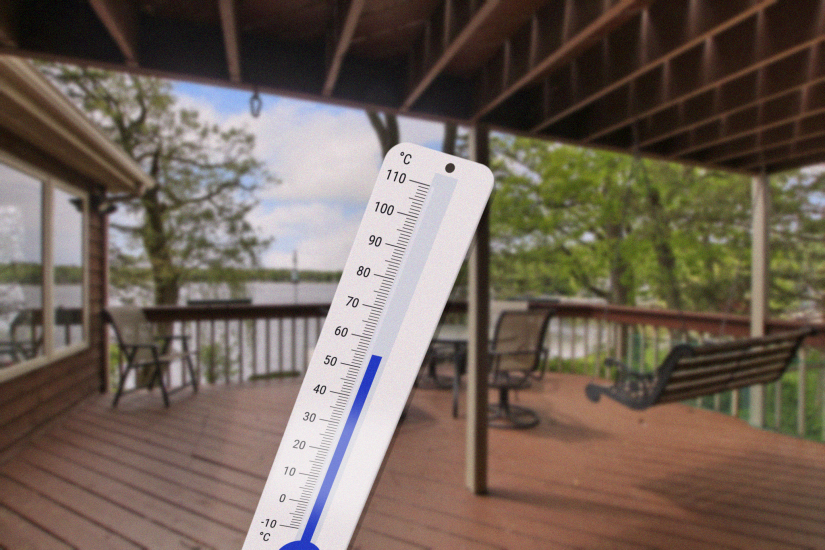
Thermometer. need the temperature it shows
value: 55 °C
